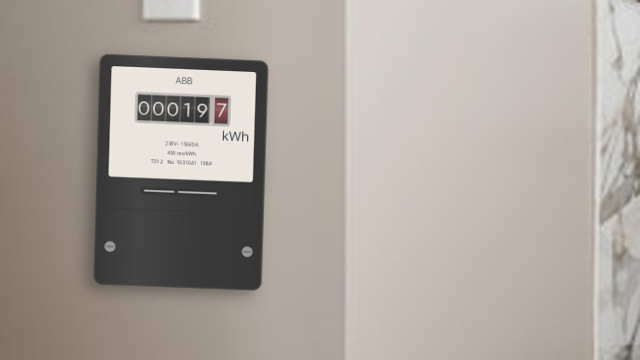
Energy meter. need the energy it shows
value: 19.7 kWh
